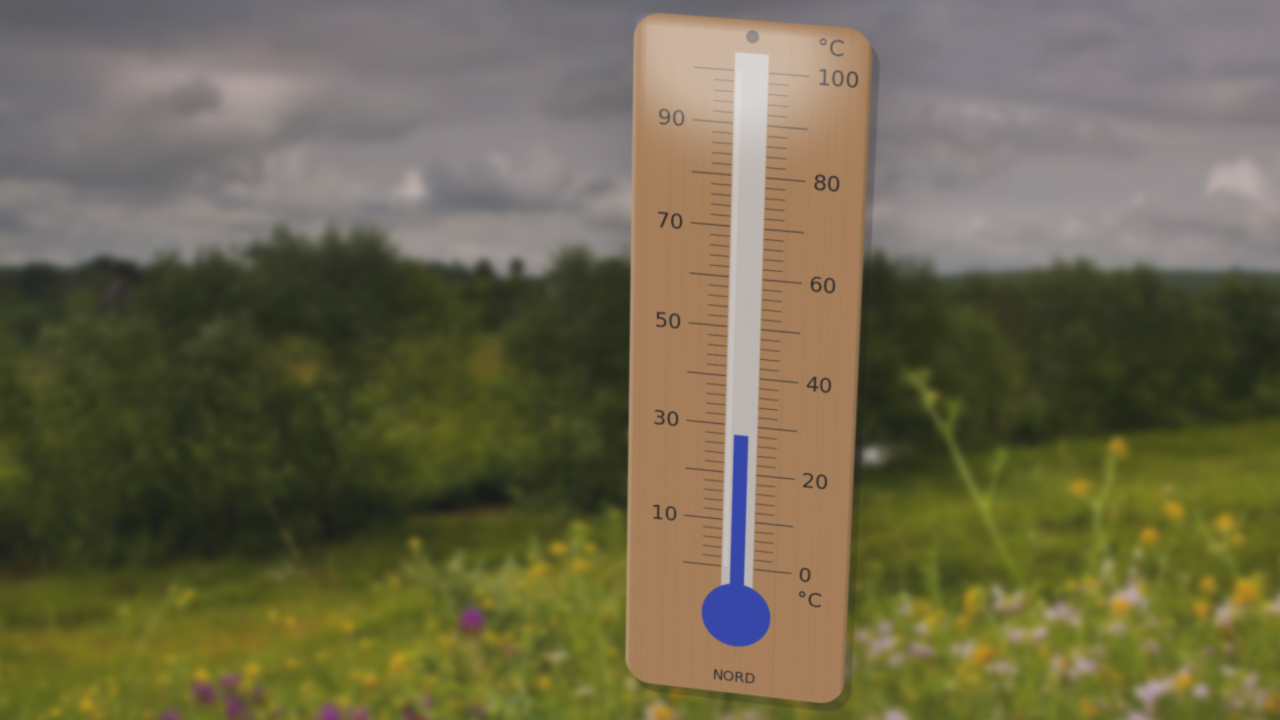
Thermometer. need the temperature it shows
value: 28 °C
